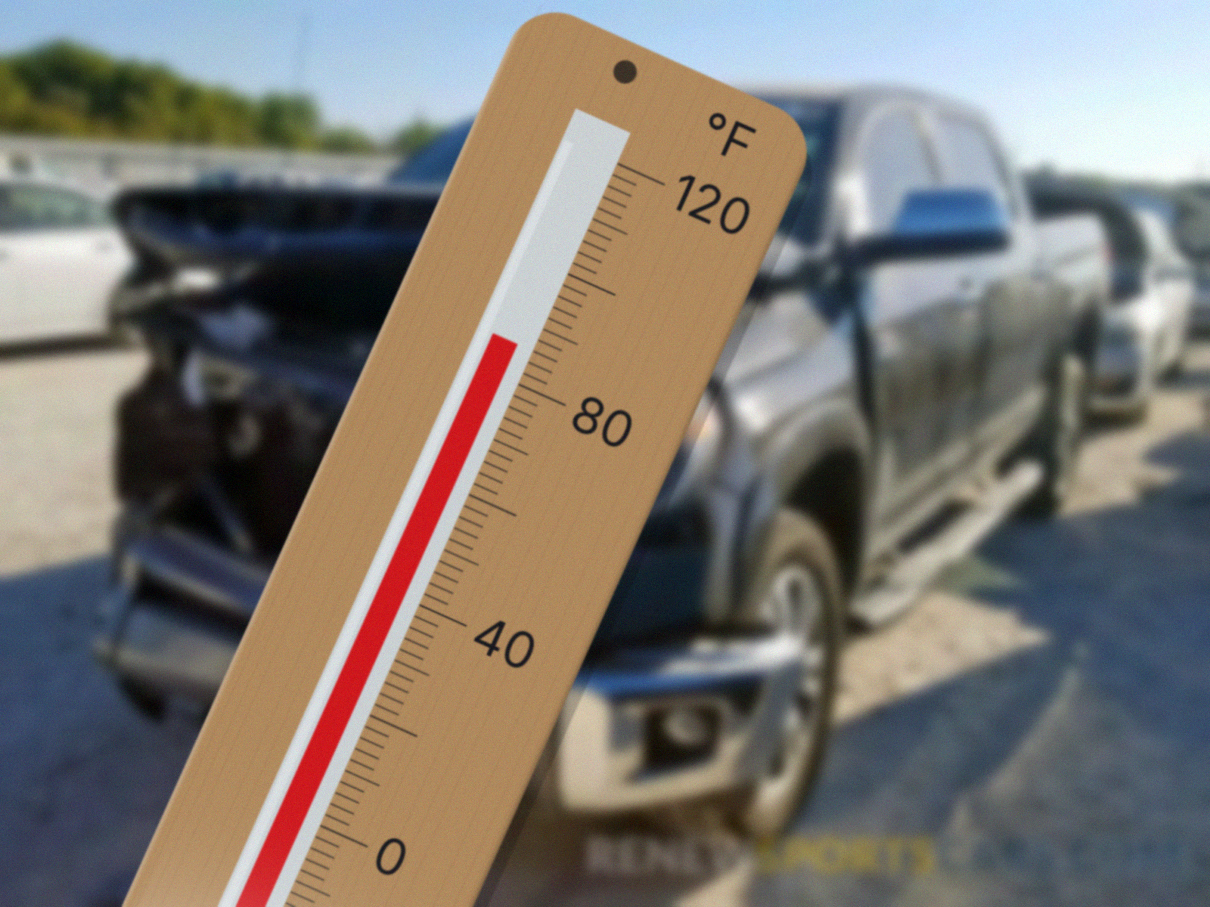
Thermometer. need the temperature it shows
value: 86 °F
